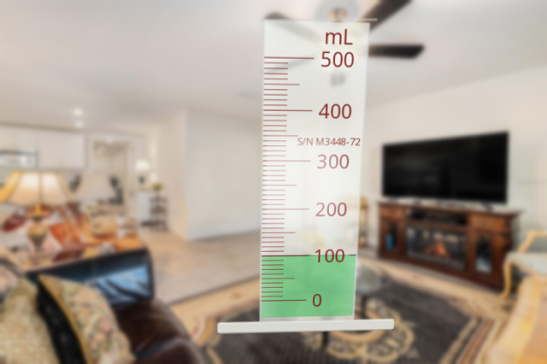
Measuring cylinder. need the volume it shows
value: 100 mL
